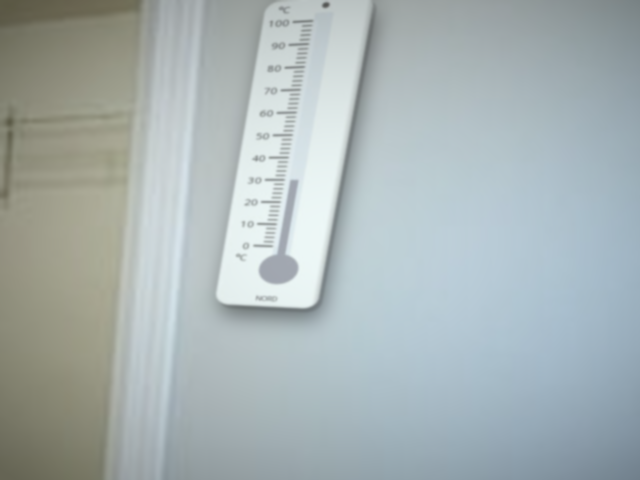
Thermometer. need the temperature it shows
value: 30 °C
